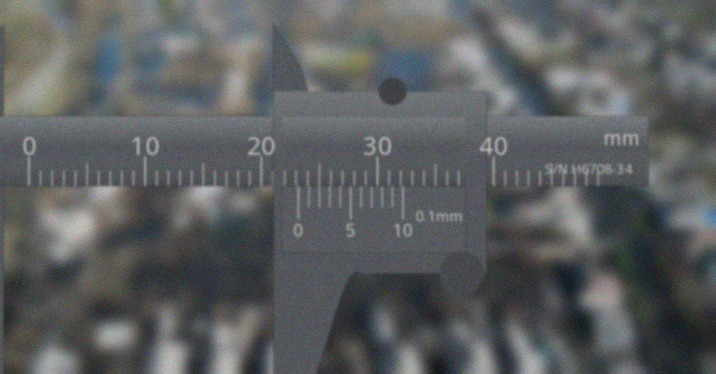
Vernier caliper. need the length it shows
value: 23.2 mm
